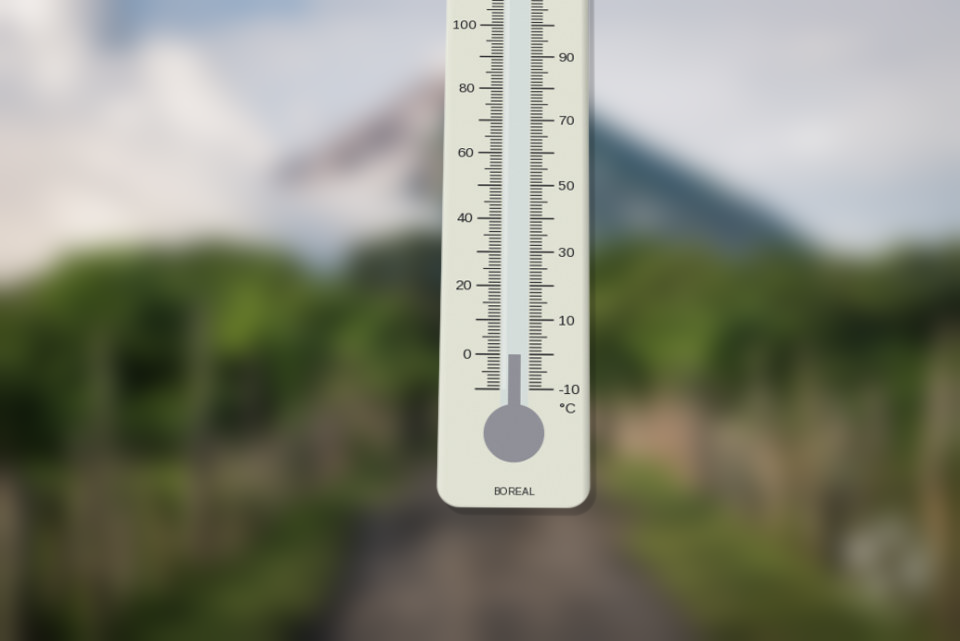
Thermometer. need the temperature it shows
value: 0 °C
